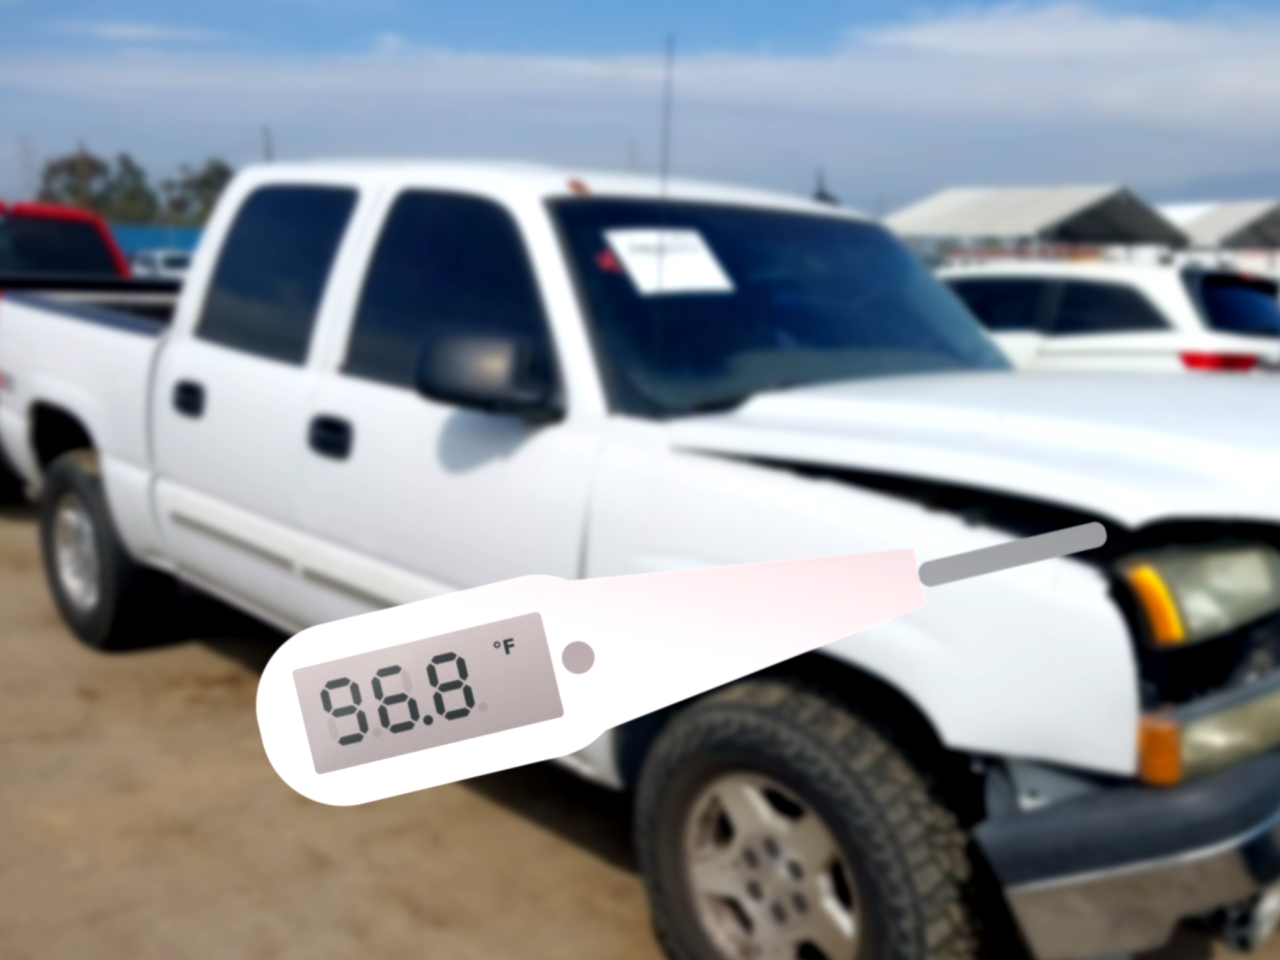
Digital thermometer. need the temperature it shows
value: 96.8 °F
